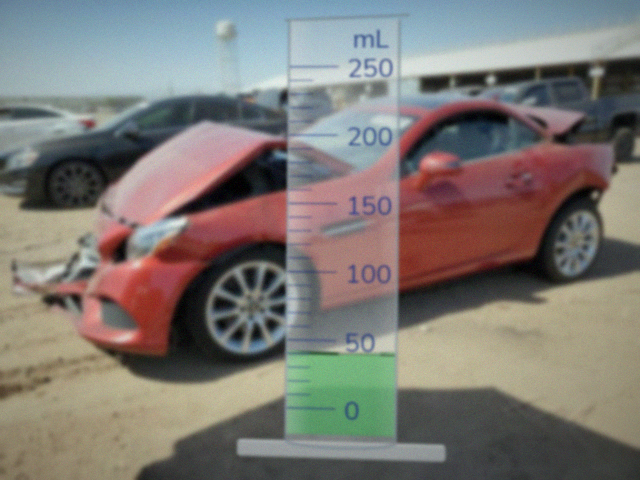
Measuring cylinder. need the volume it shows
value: 40 mL
